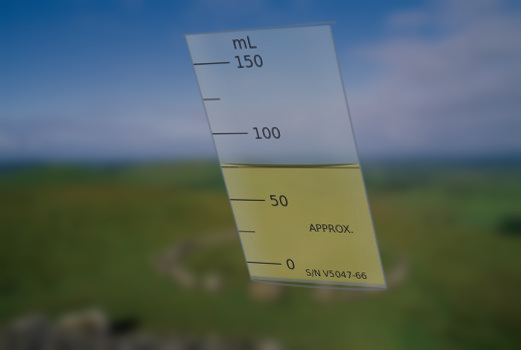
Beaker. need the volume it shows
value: 75 mL
